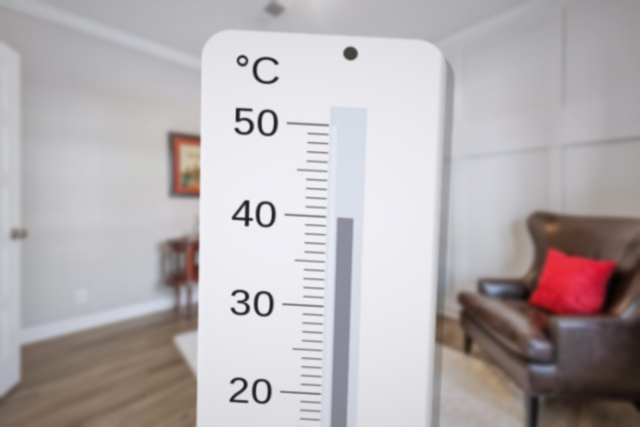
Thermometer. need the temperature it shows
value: 40 °C
